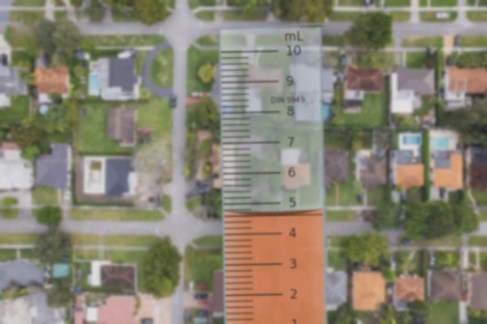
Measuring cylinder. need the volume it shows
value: 4.6 mL
